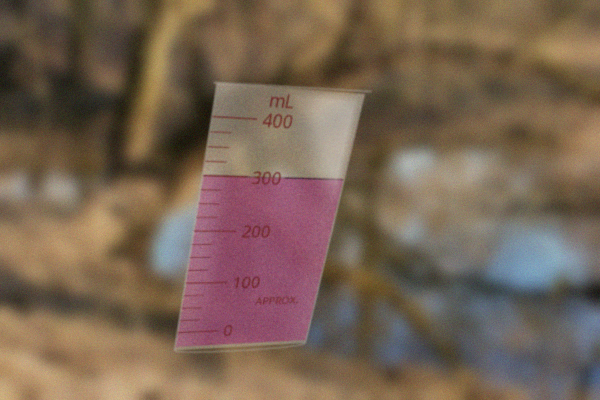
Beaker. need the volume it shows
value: 300 mL
